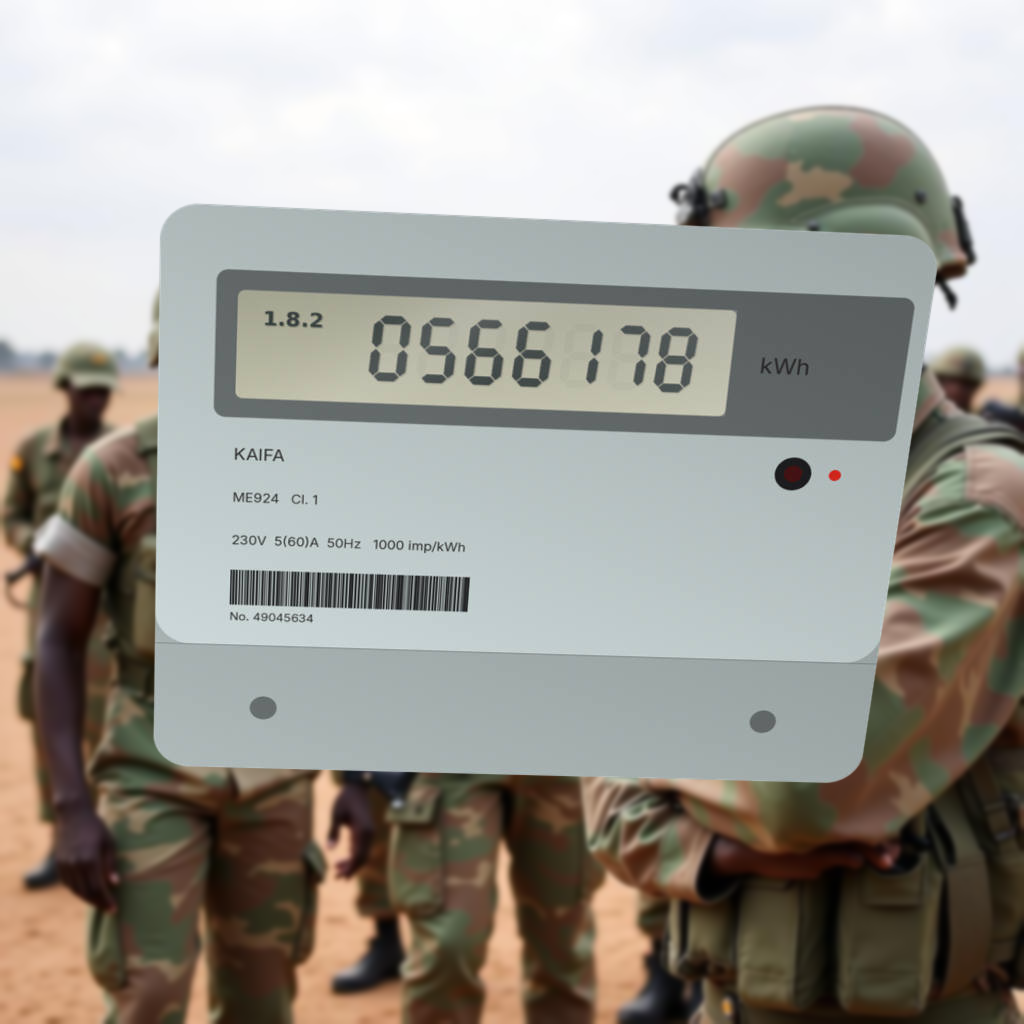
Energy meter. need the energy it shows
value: 566178 kWh
